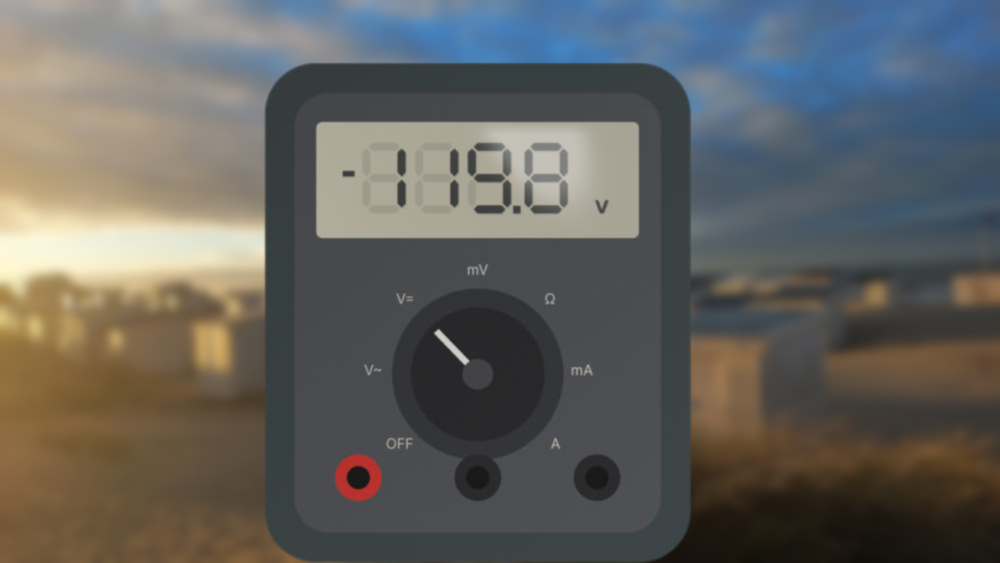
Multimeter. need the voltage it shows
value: -119.8 V
